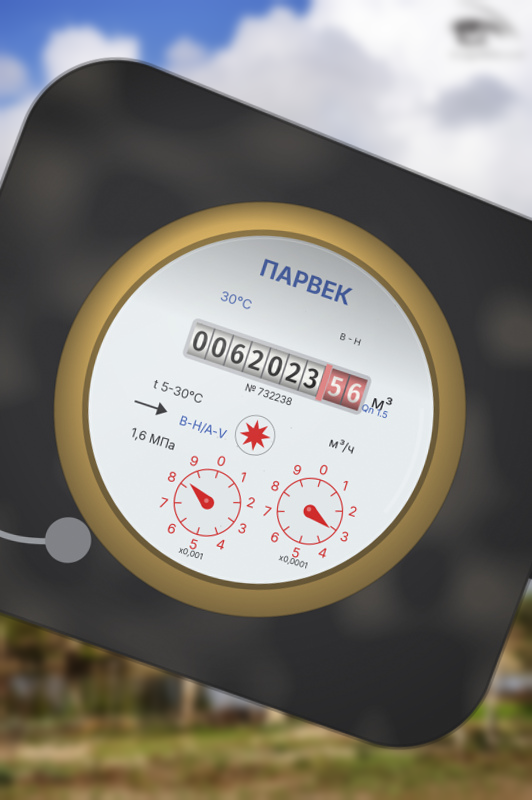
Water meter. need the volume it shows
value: 62023.5683 m³
